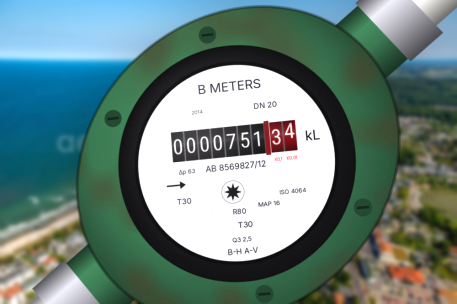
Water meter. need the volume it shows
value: 751.34 kL
